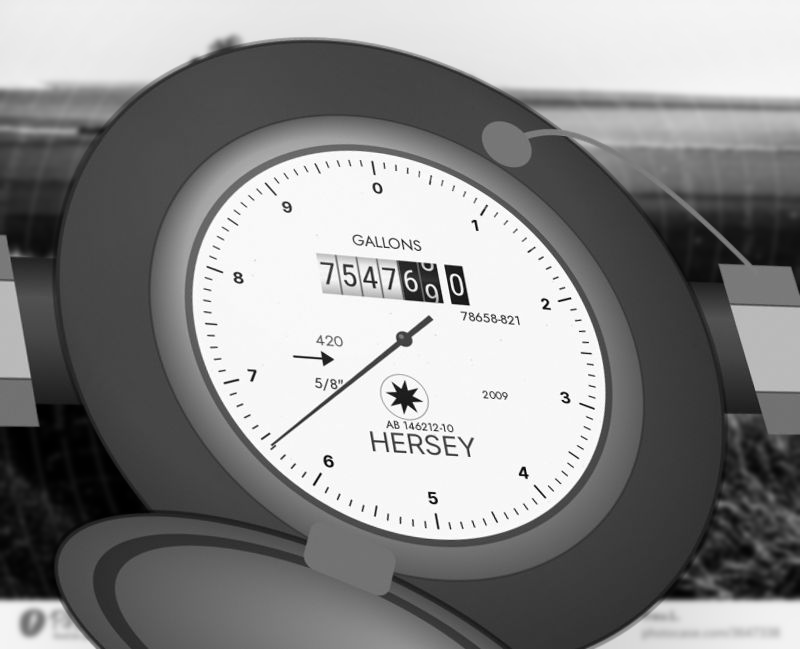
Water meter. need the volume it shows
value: 7547686.4 gal
